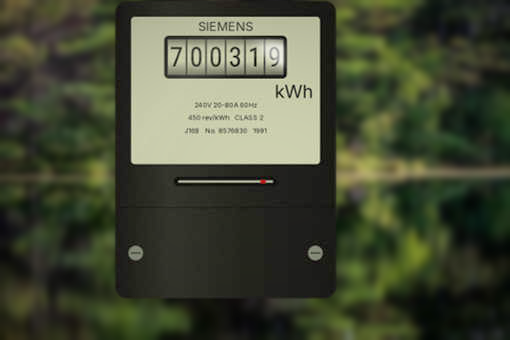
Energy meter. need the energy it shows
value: 700319 kWh
